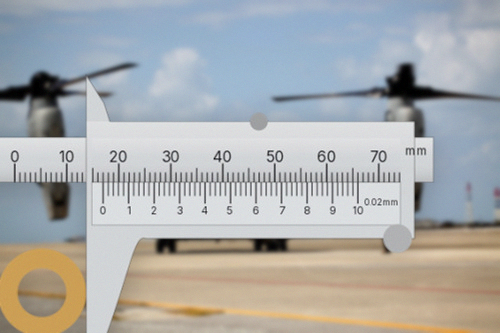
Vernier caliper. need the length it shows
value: 17.0 mm
